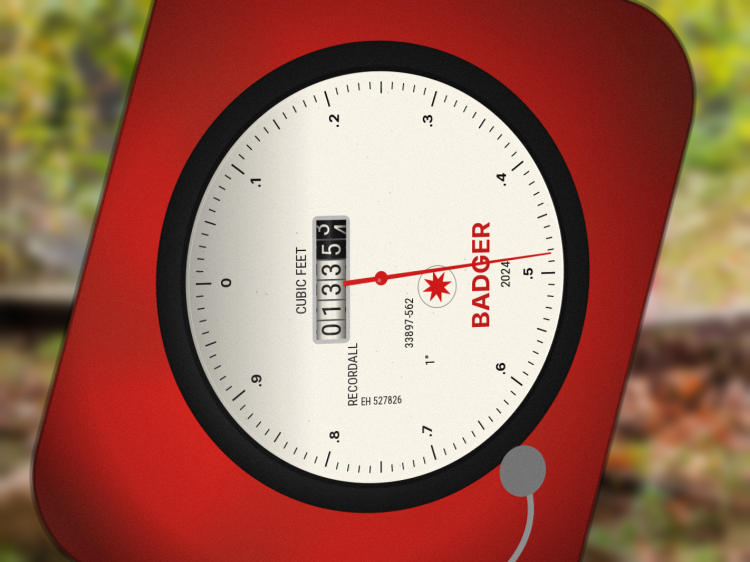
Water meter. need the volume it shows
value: 13353.48 ft³
